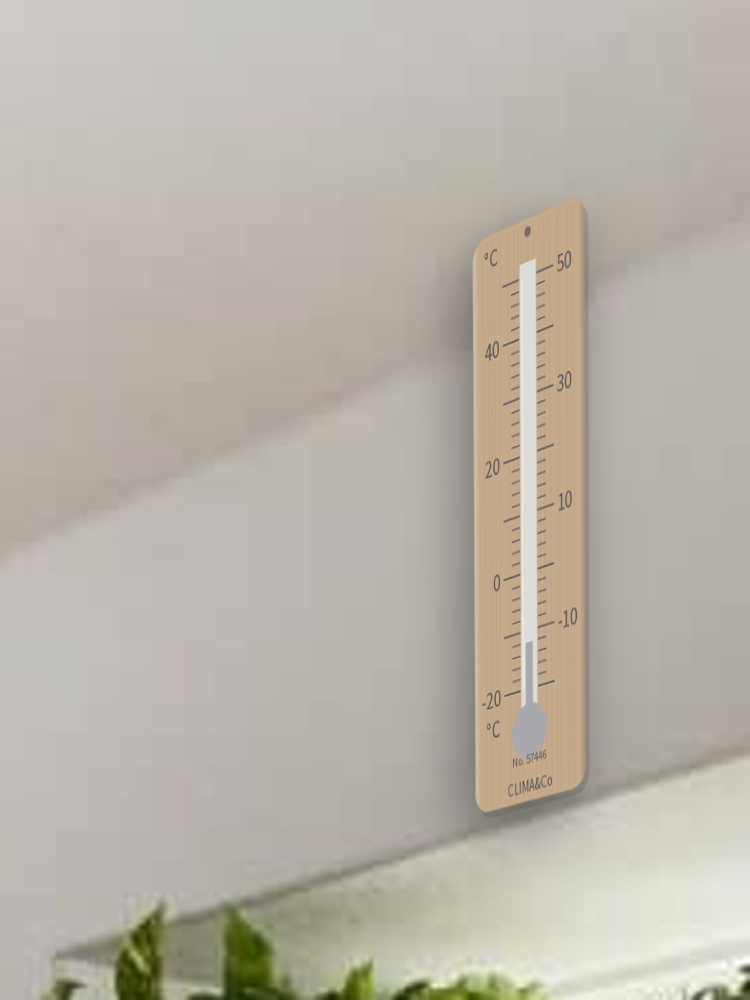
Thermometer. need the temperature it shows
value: -12 °C
